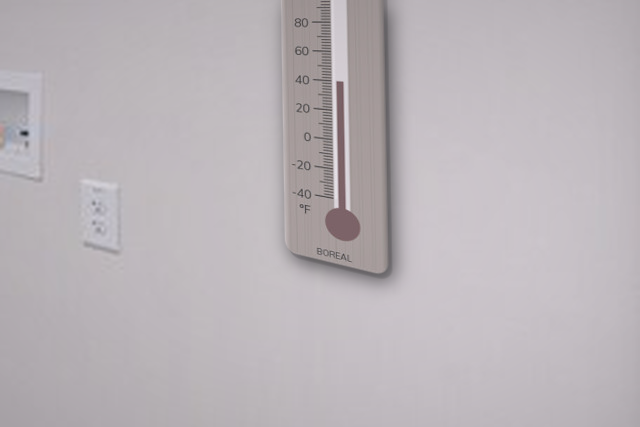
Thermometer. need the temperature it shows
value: 40 °F
